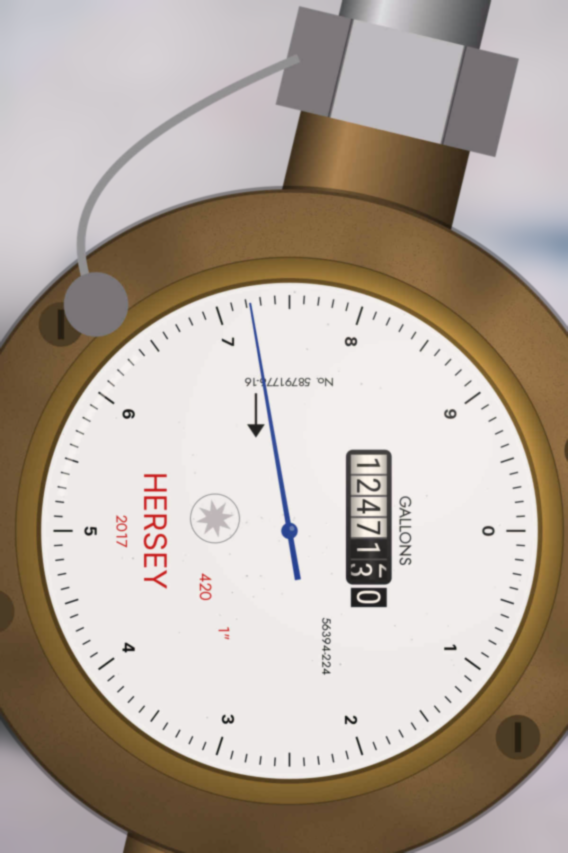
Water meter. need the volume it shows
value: 1247127.2 gal
